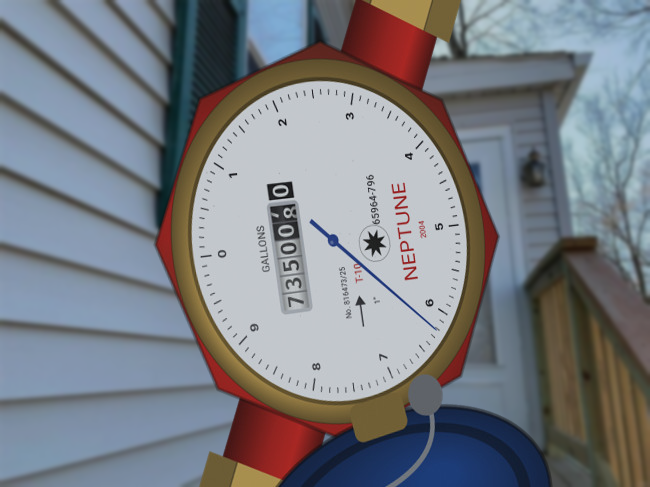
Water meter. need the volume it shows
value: 7350076.2 gal
